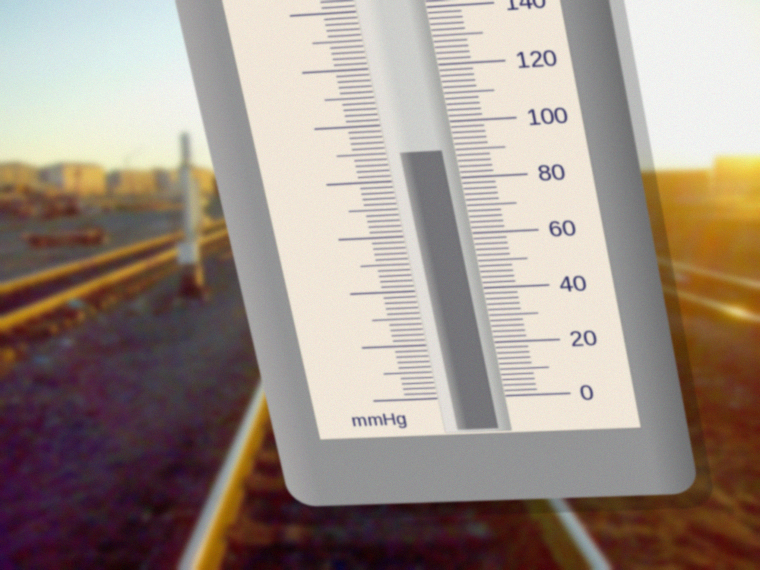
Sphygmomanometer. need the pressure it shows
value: 90 mmHg
